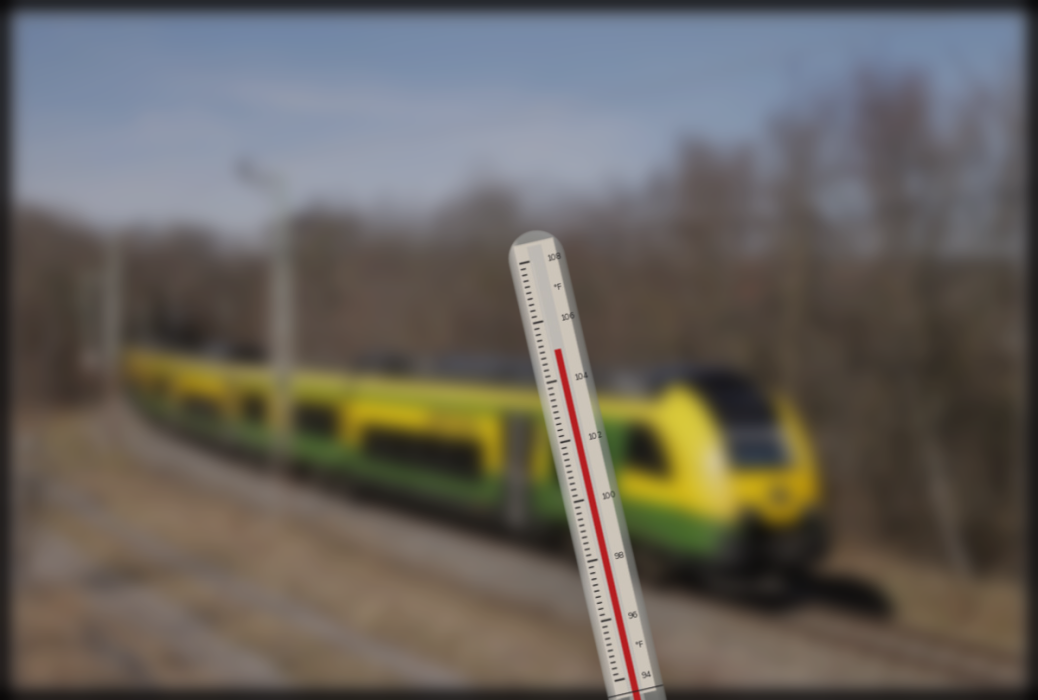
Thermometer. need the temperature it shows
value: 105 °F
